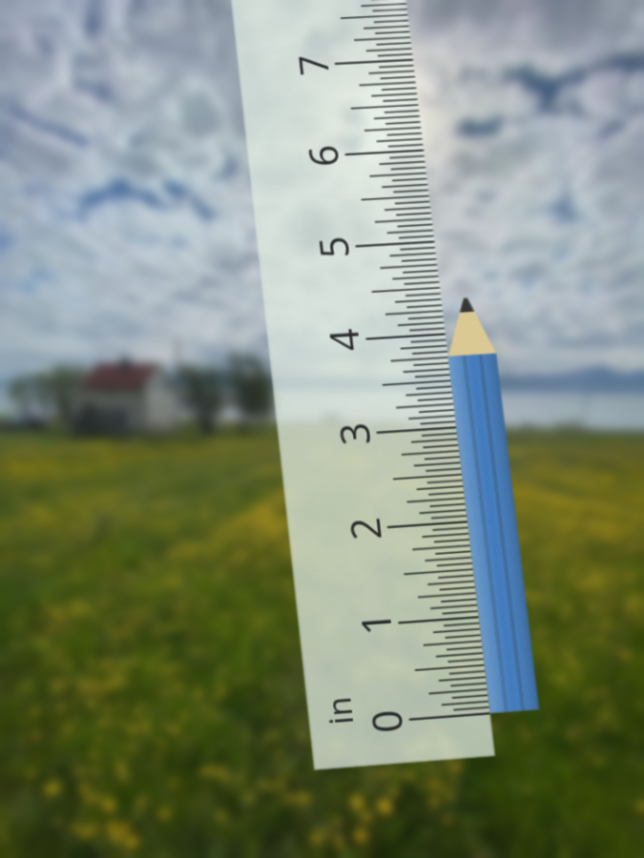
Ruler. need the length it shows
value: 4.375 in
